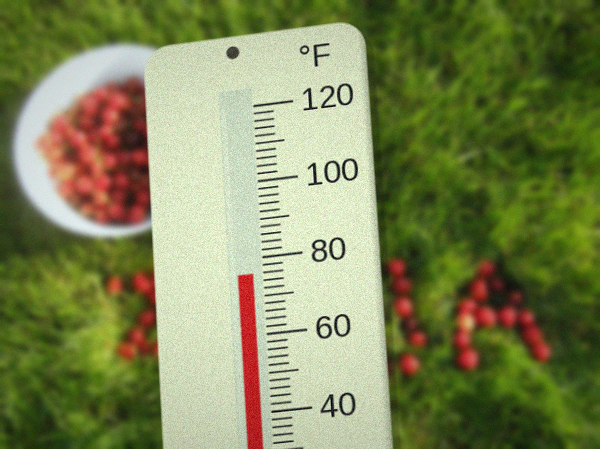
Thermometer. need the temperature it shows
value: 76 °F
